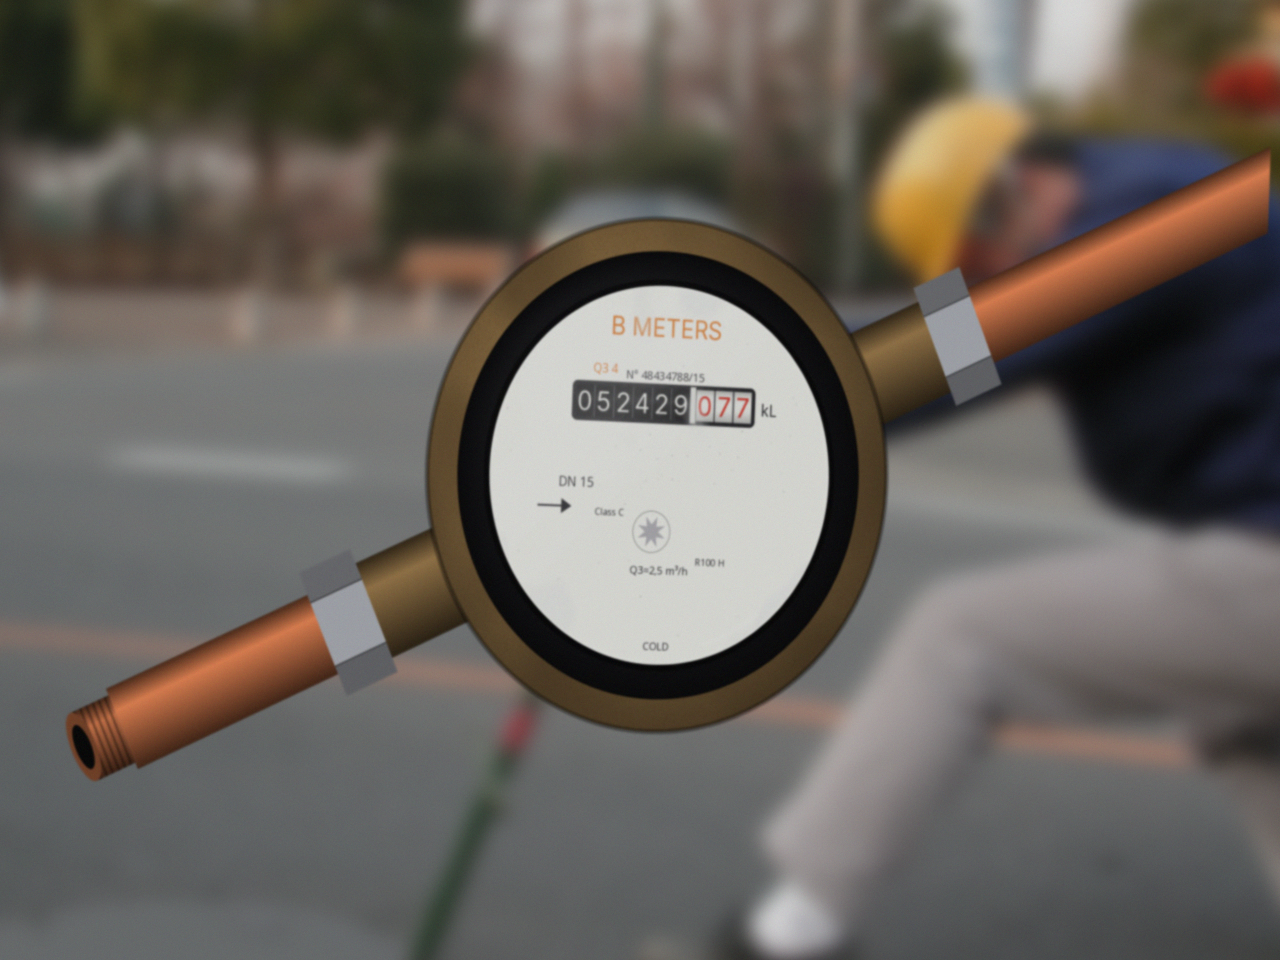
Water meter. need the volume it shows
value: 52429.077 kL
